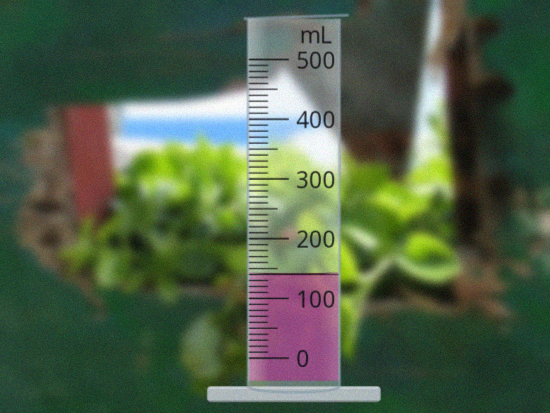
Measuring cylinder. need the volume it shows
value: 140 mL
